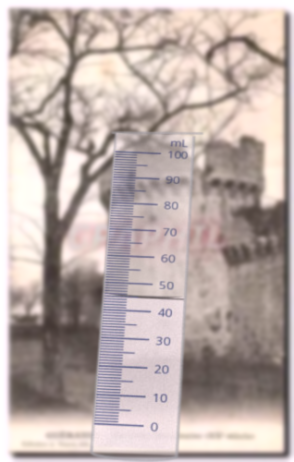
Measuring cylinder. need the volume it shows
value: 45 mL
